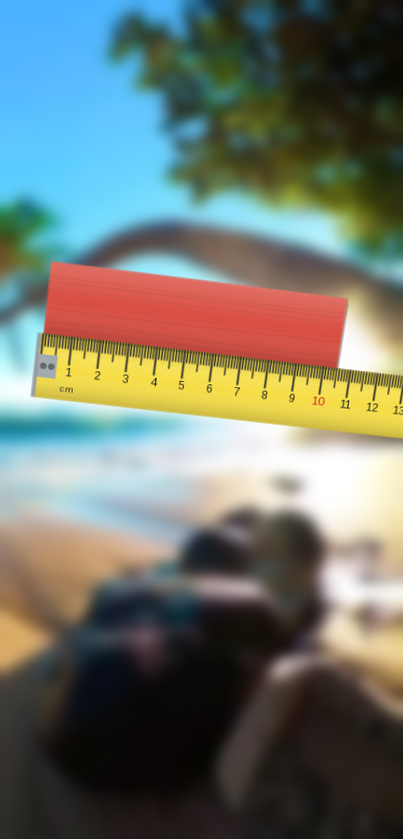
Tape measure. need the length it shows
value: 10.5 cm
